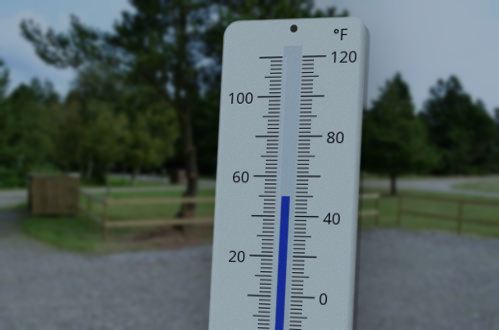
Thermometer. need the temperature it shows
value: 50 °F
